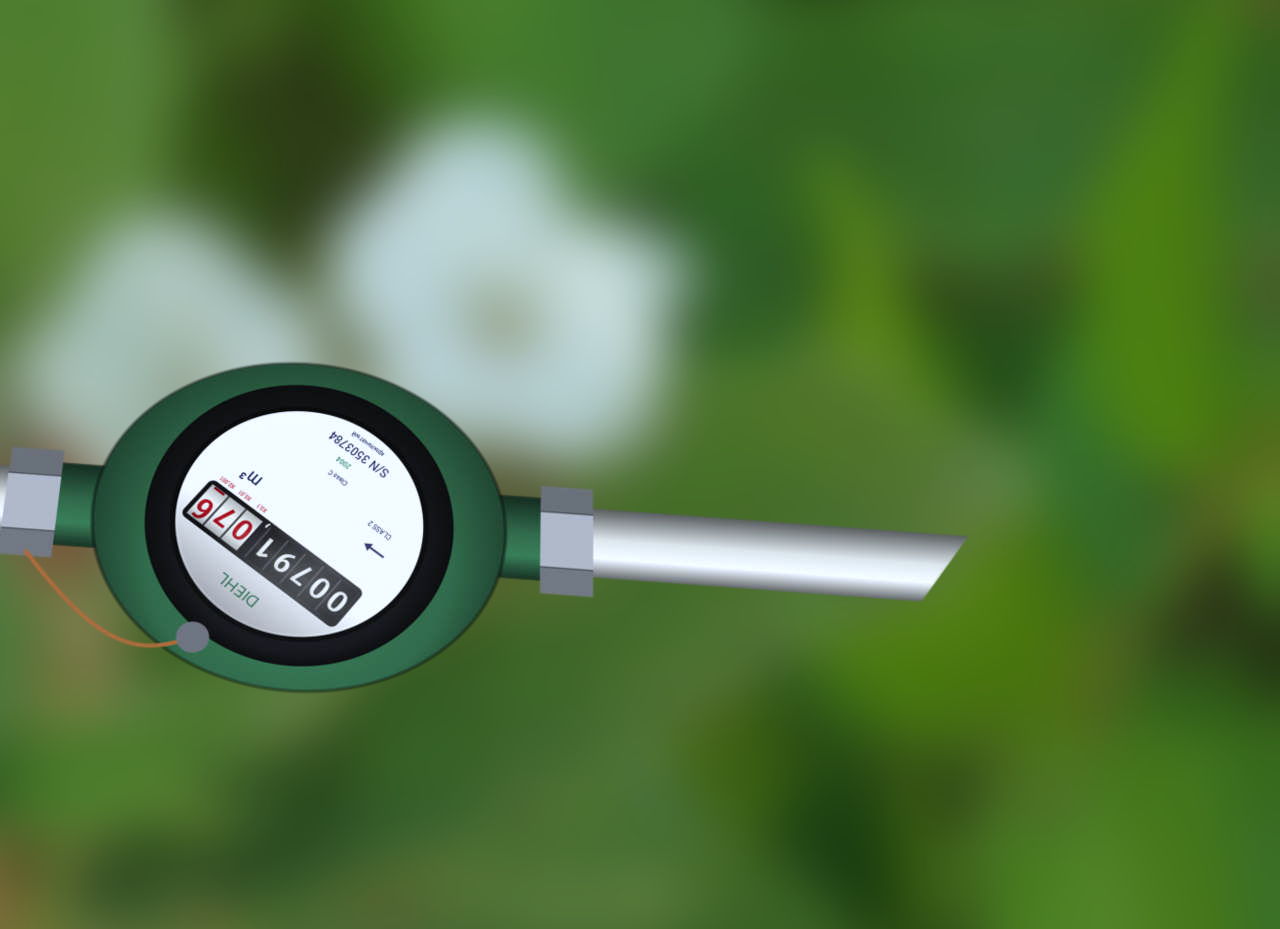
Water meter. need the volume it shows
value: 791.076 m³
